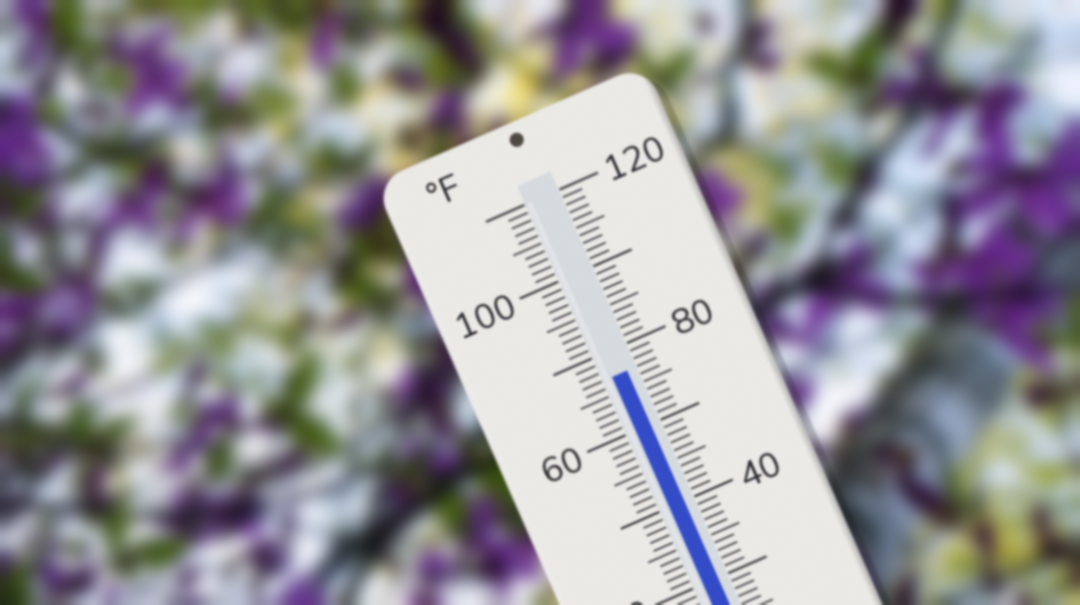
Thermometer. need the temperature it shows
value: 74 °F
